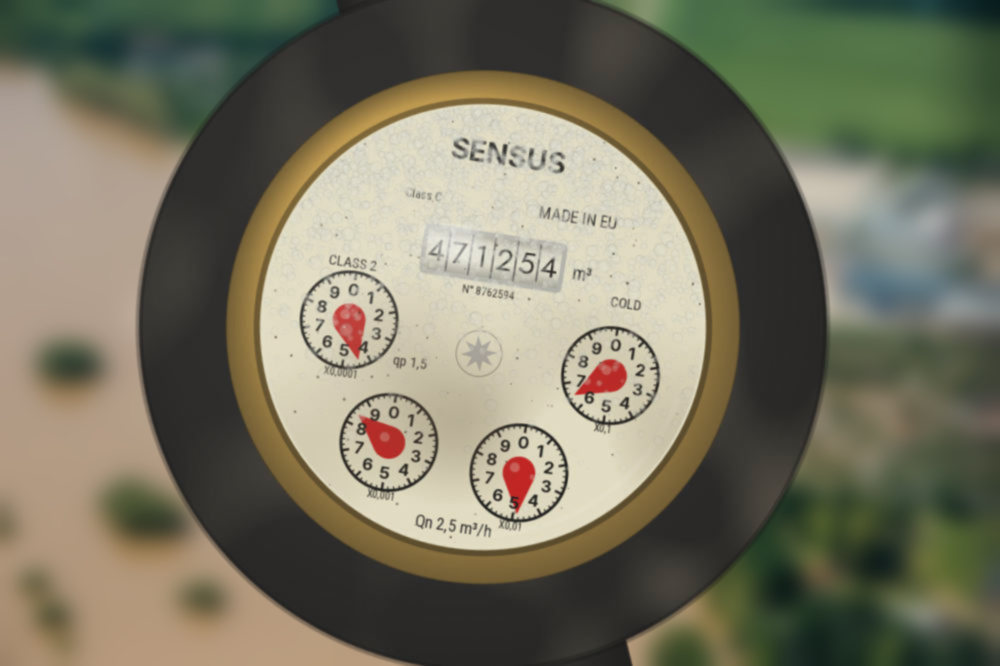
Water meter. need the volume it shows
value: 471254.6484 m³
